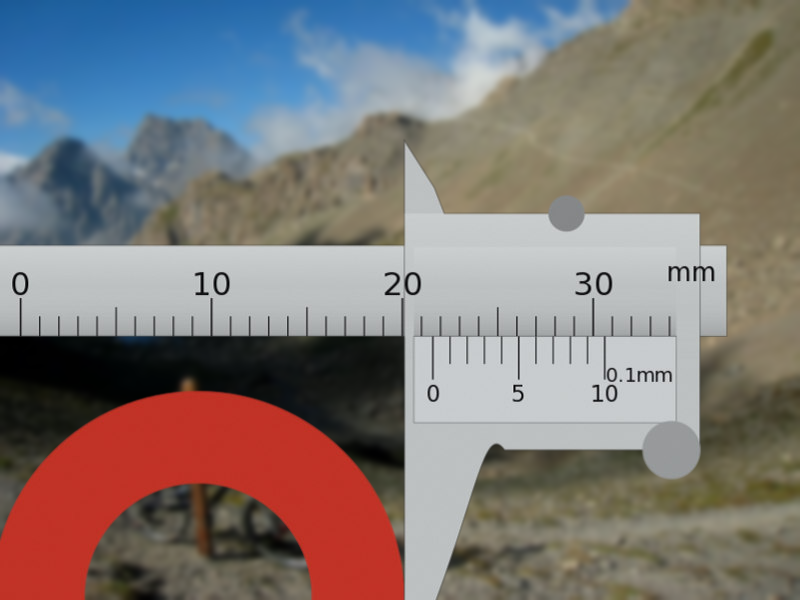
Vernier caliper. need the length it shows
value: 21.6 mm
